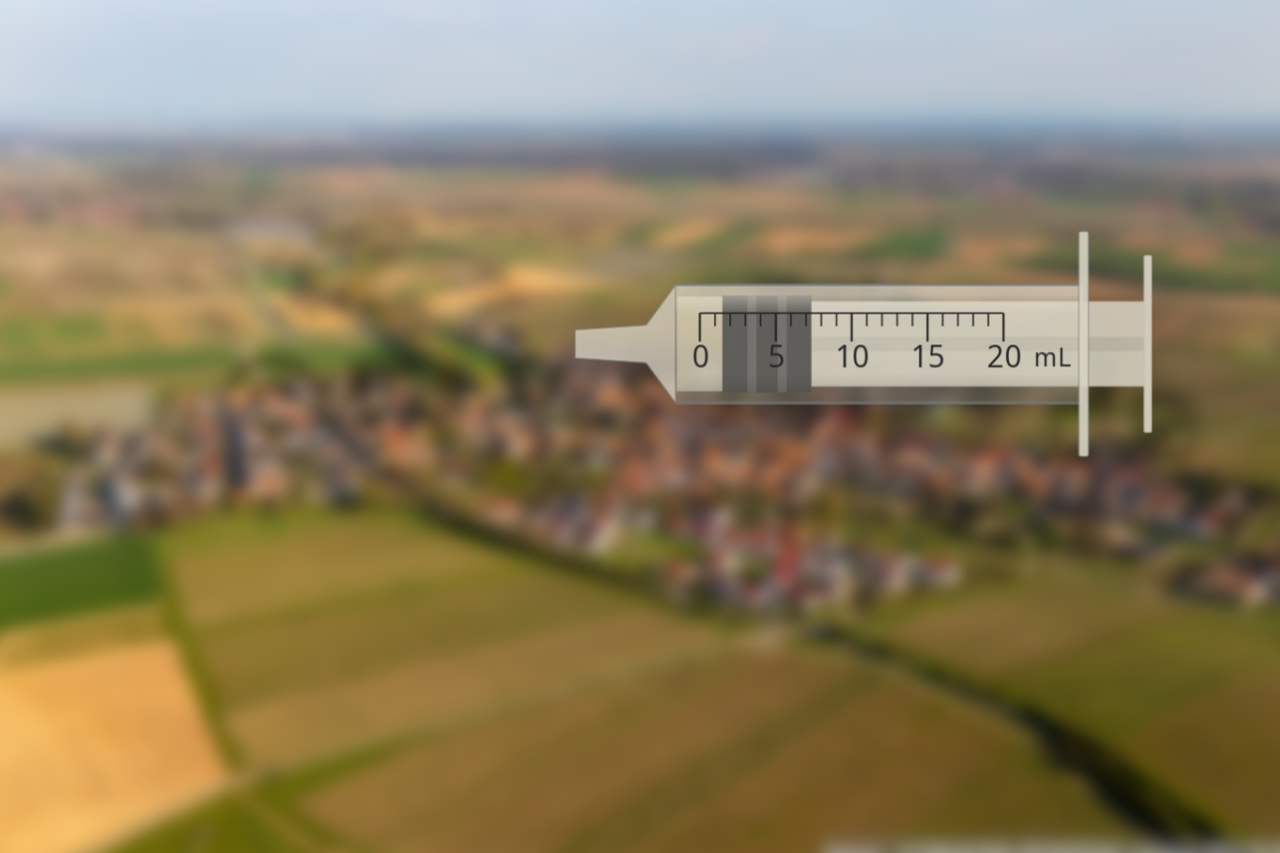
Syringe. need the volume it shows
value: 1.5 mL
